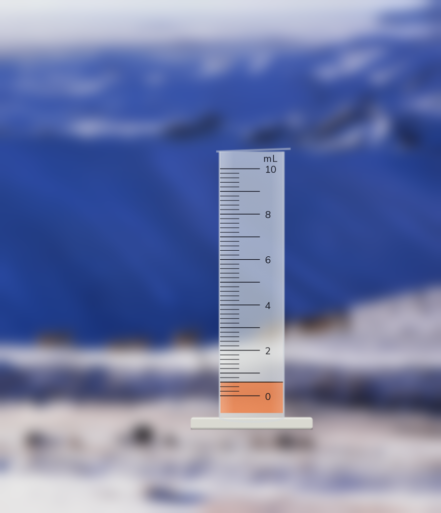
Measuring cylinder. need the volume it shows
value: 0.6 mL
